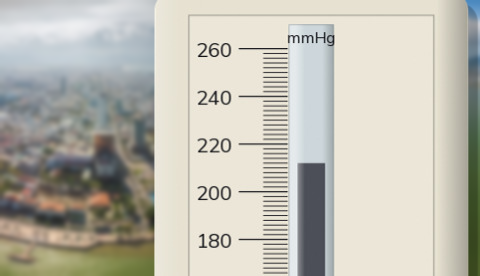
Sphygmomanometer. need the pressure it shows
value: 212 mmHg
